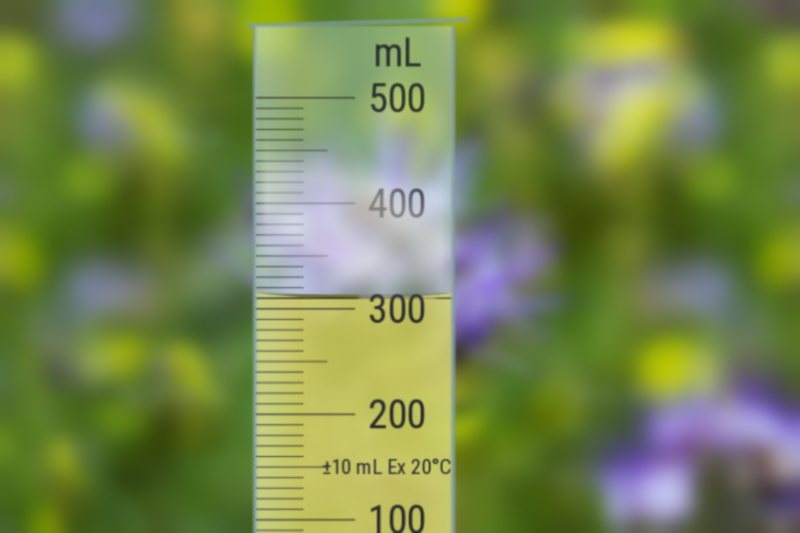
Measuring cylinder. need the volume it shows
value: 310 mL
